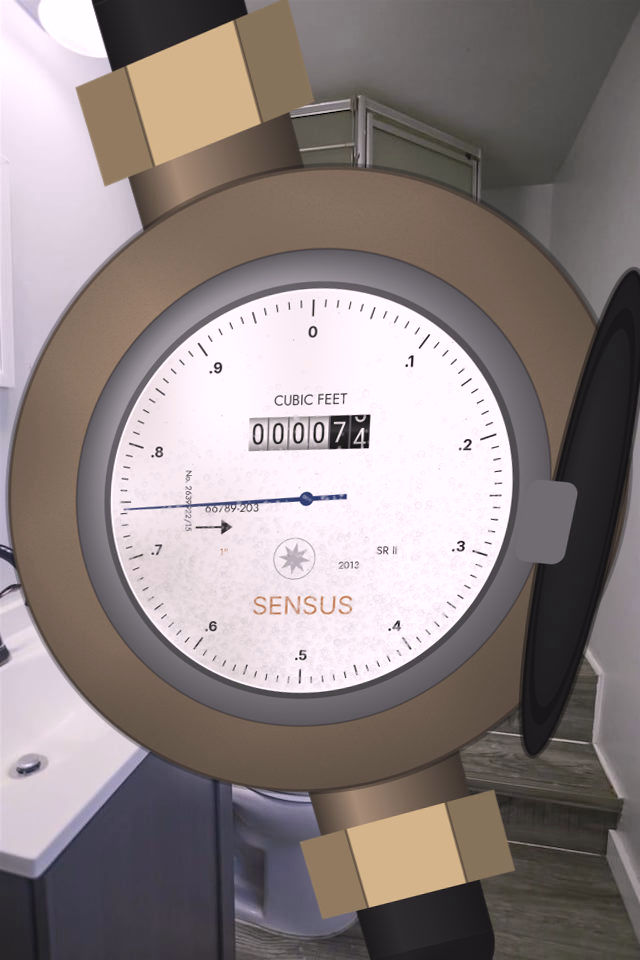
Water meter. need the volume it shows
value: 73.74 ft³
